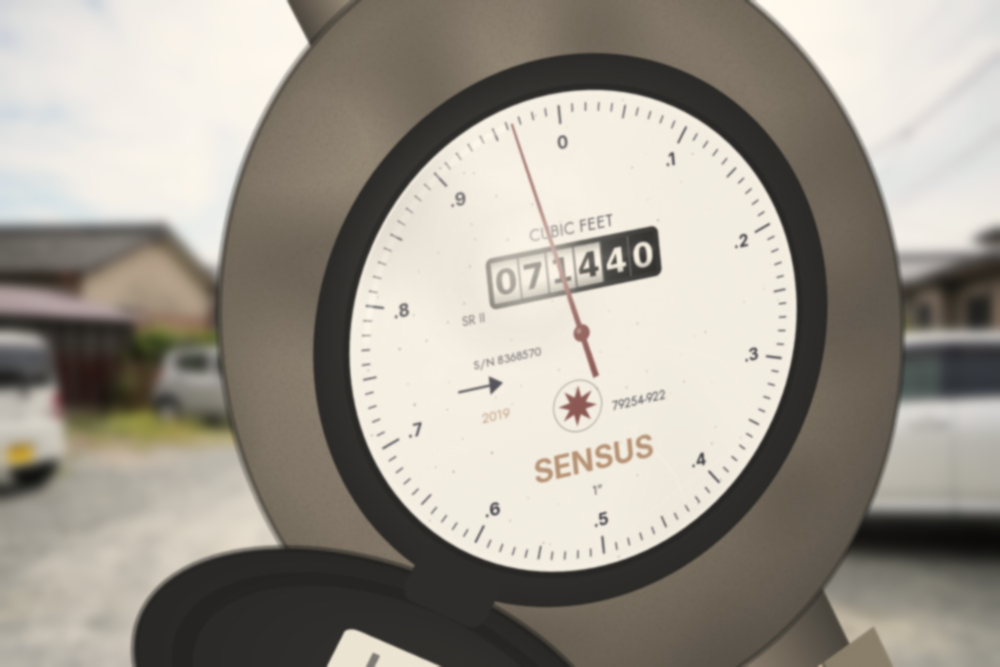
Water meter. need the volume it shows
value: 71439.96 ft³
